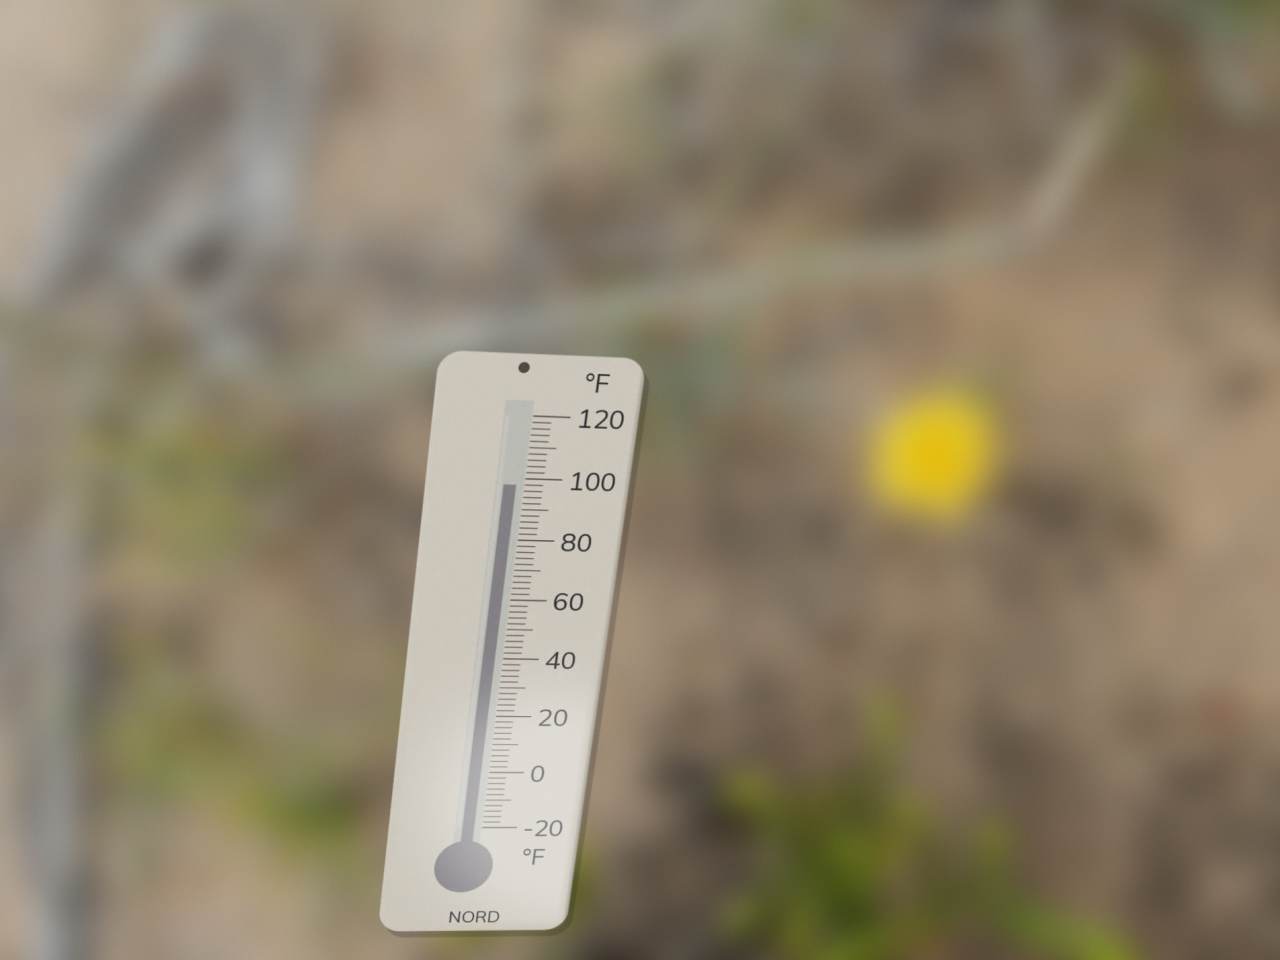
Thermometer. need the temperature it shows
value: 98 °F
